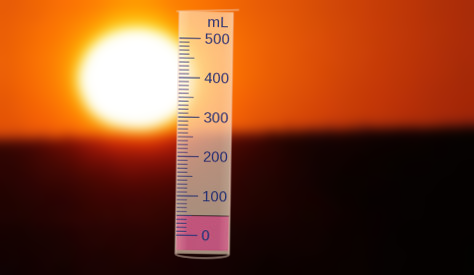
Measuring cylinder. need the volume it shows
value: 50 mL
